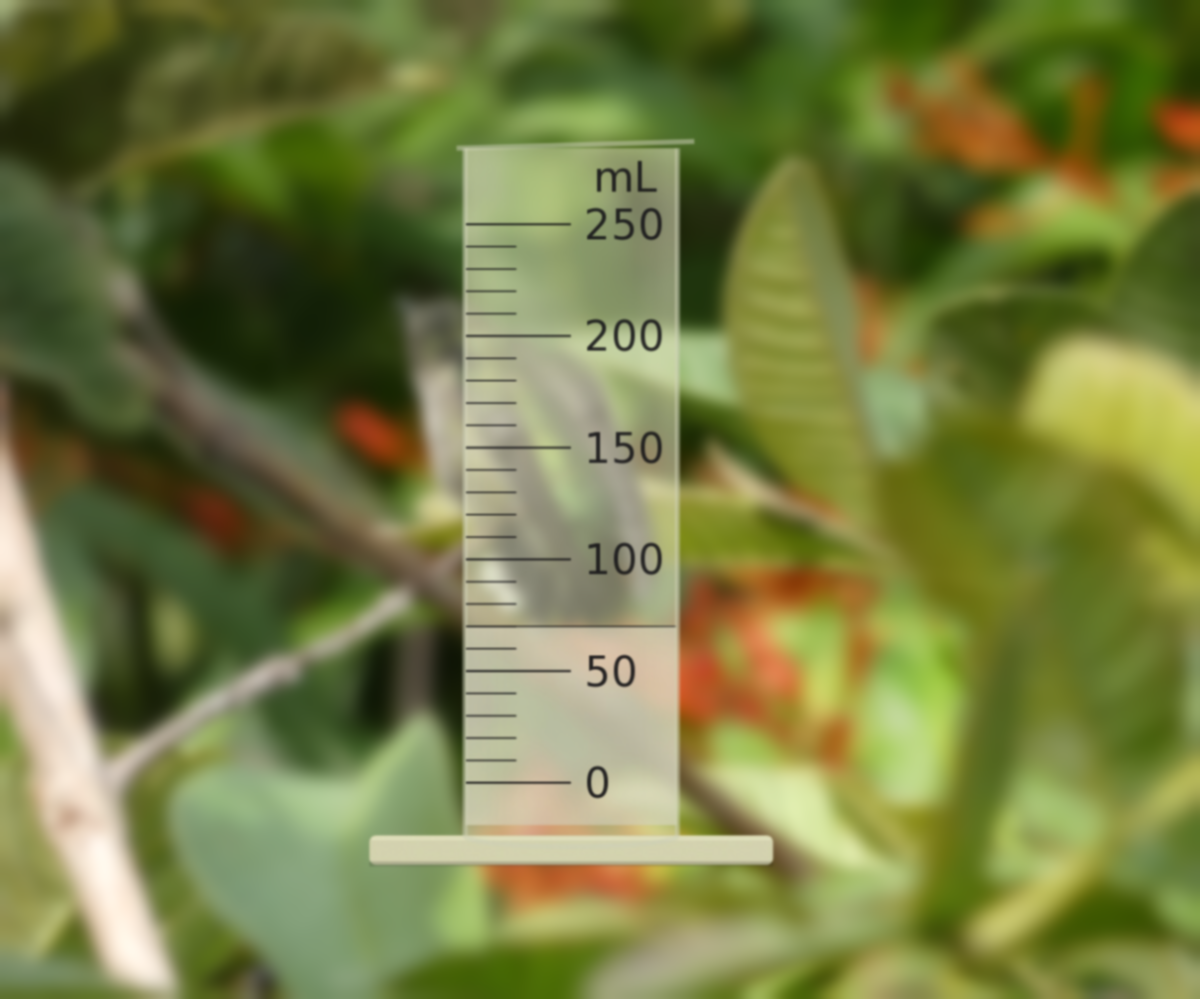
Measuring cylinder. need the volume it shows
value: 70 mL
